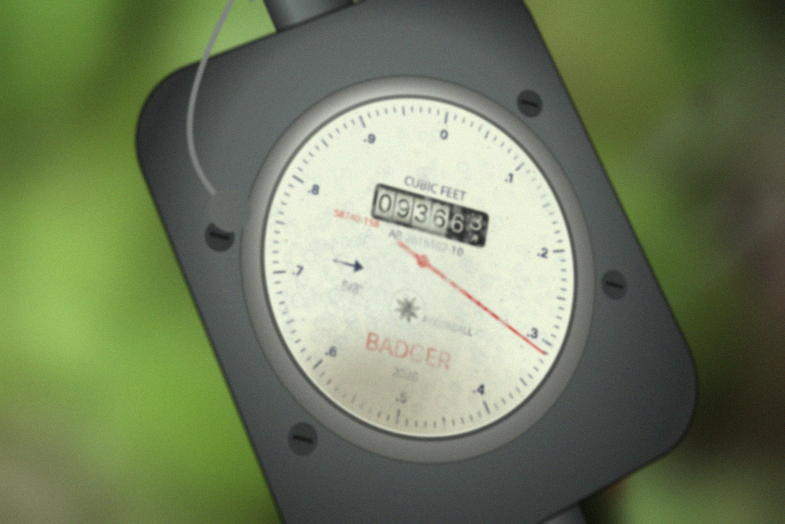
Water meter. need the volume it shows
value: 93663.31 ft³
